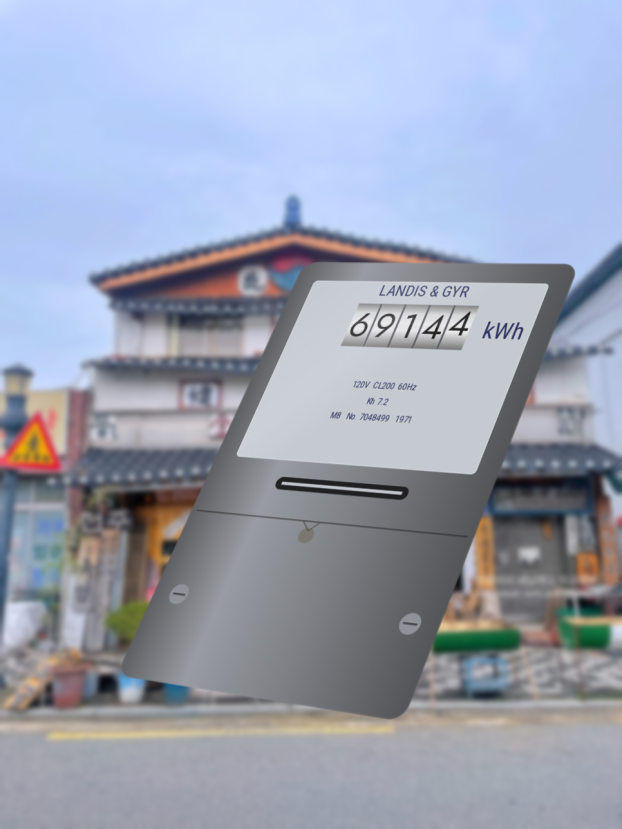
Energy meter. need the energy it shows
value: 69144 kWh
